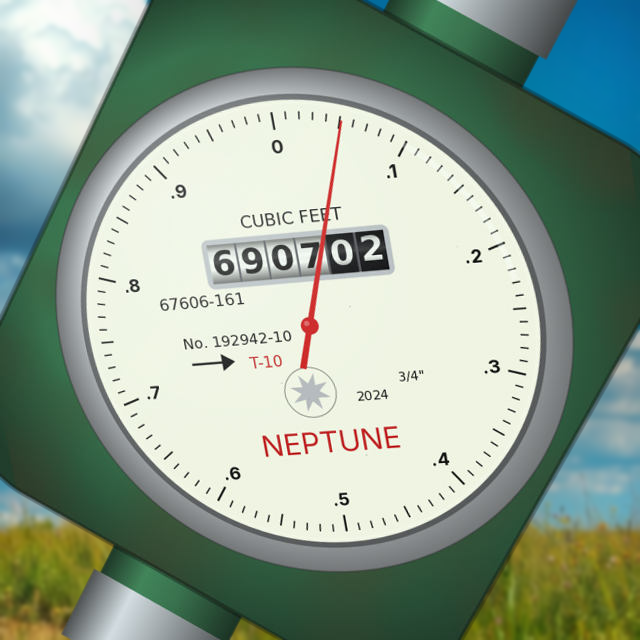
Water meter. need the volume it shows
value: 690702.05 ft³
